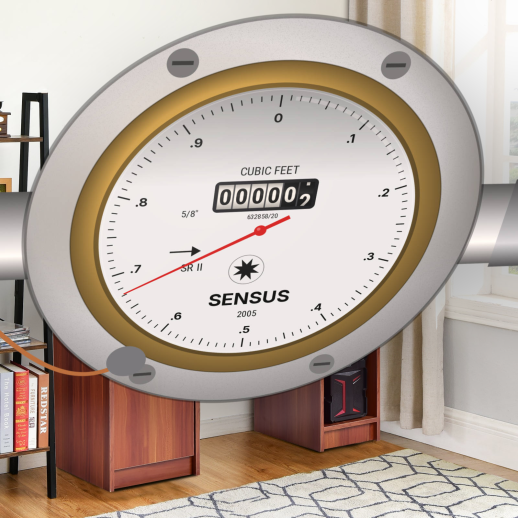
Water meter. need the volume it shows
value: 1.67 ft³
